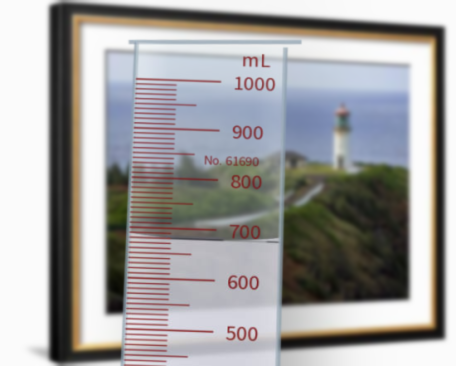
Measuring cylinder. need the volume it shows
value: 680 mL
